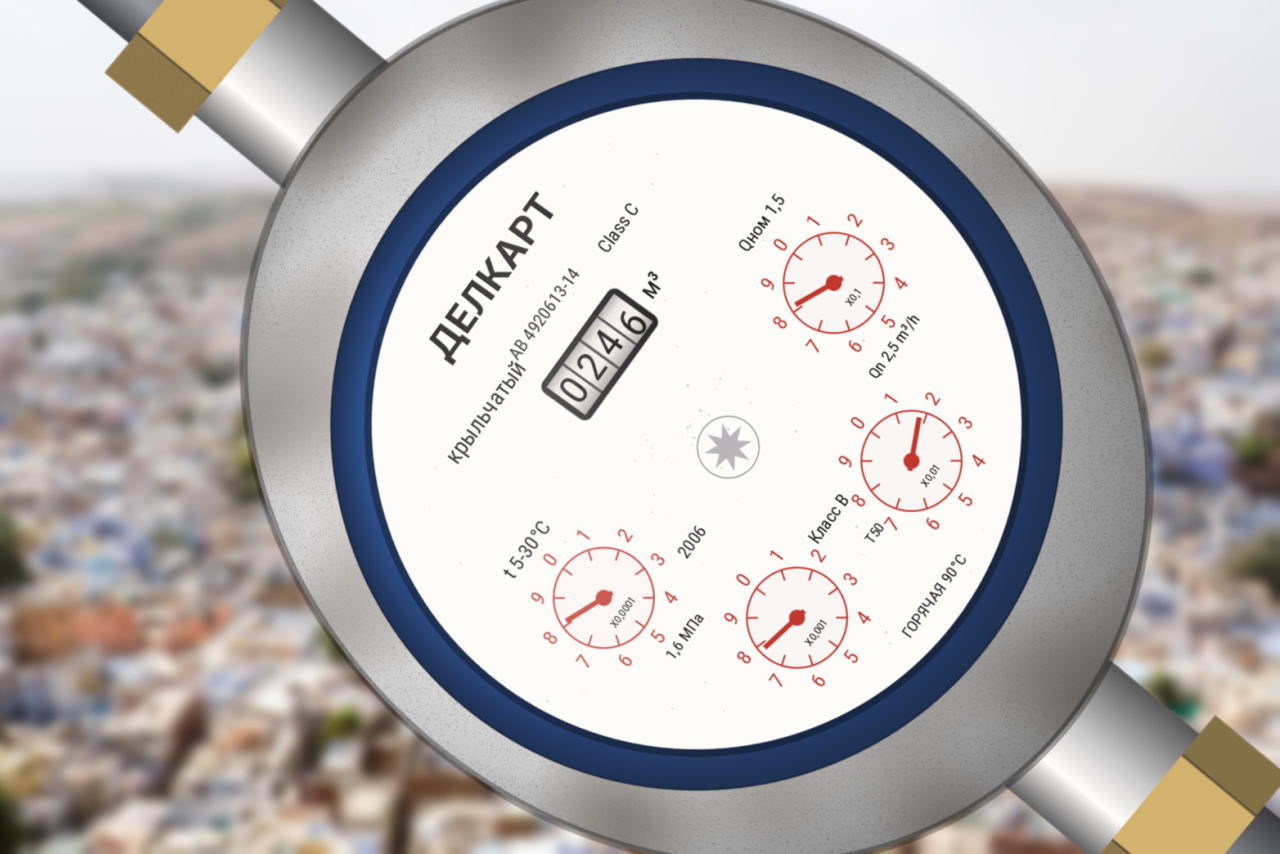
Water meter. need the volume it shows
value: 245.8178 m³
